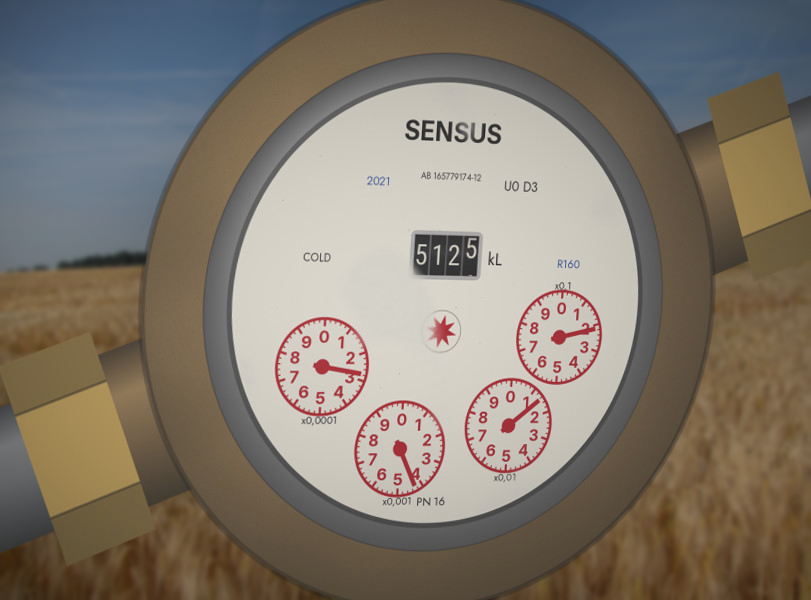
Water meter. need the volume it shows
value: 5125.2142 kL
